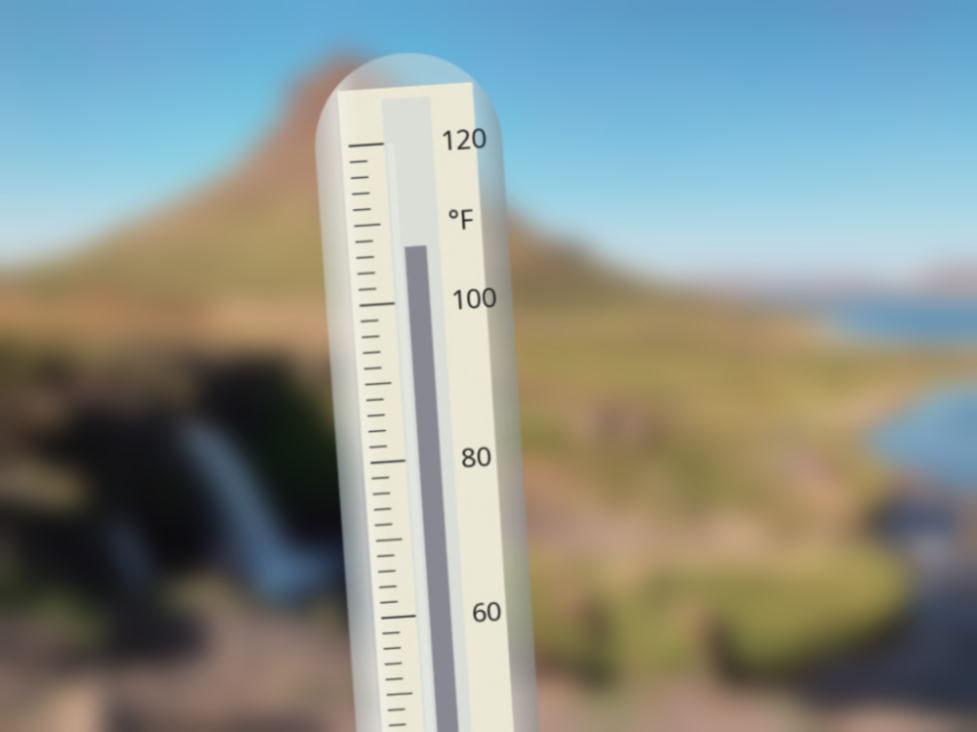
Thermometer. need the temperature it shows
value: 107 °F
